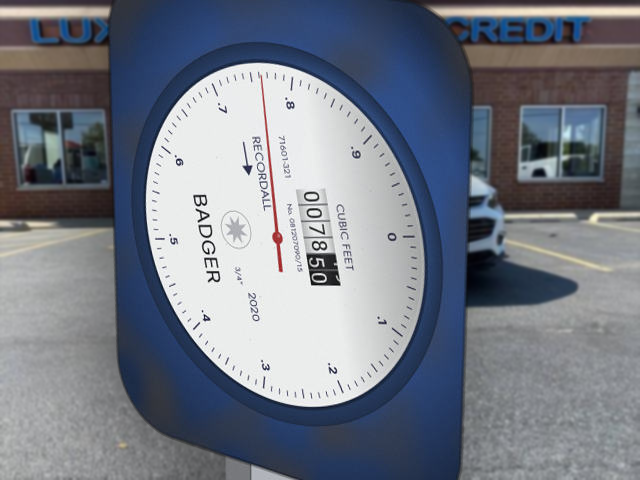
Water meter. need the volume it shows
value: 7849.76 ft³
